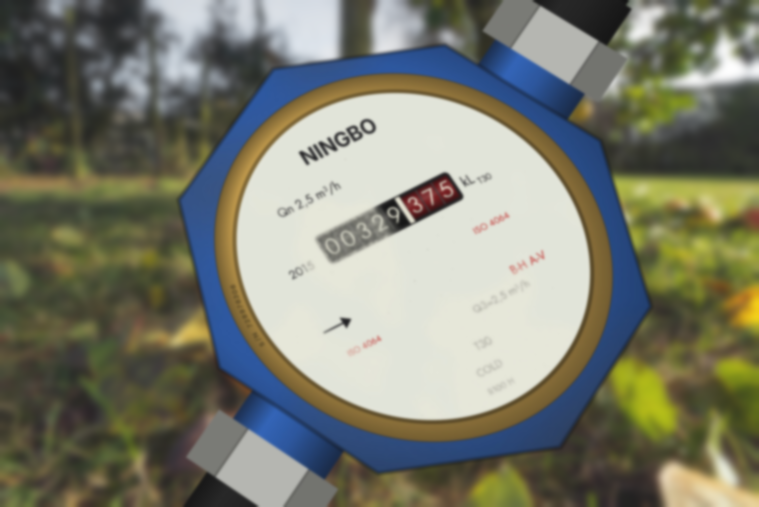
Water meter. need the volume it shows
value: 329.375 kL
